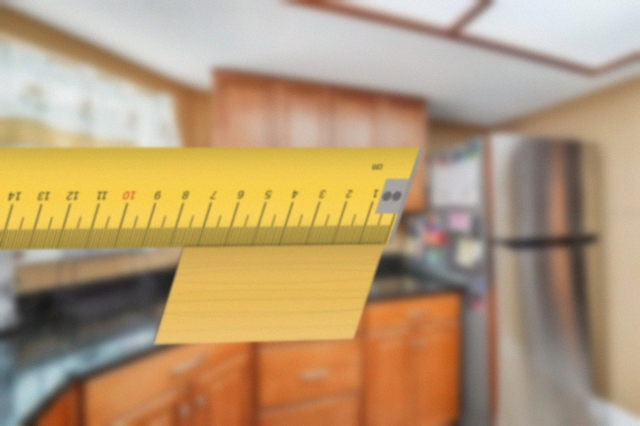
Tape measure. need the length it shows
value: 7.5 cm
